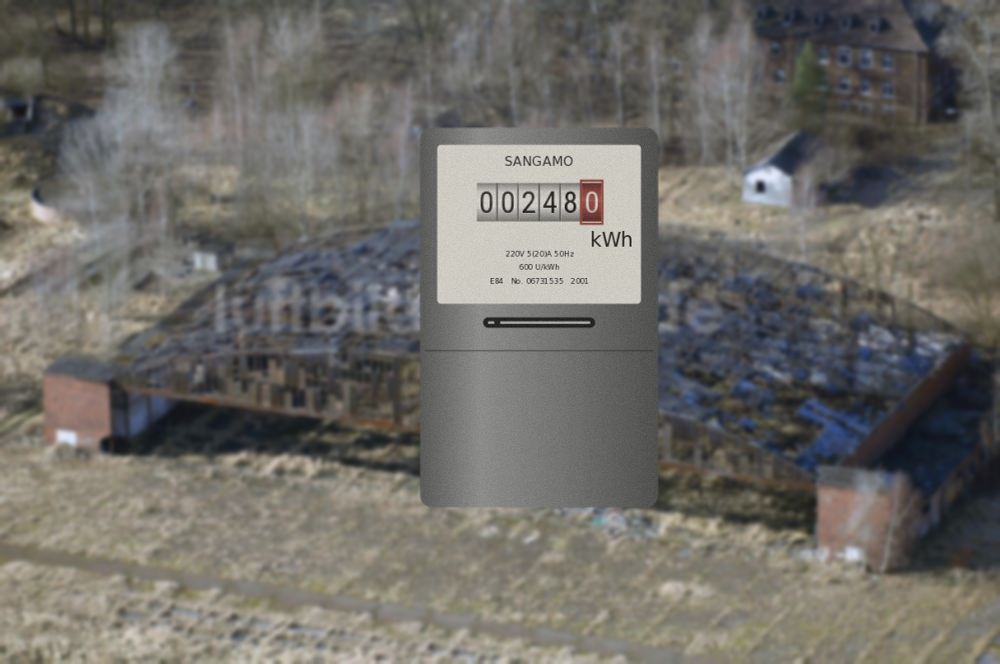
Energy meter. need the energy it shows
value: 248.0 kWh
